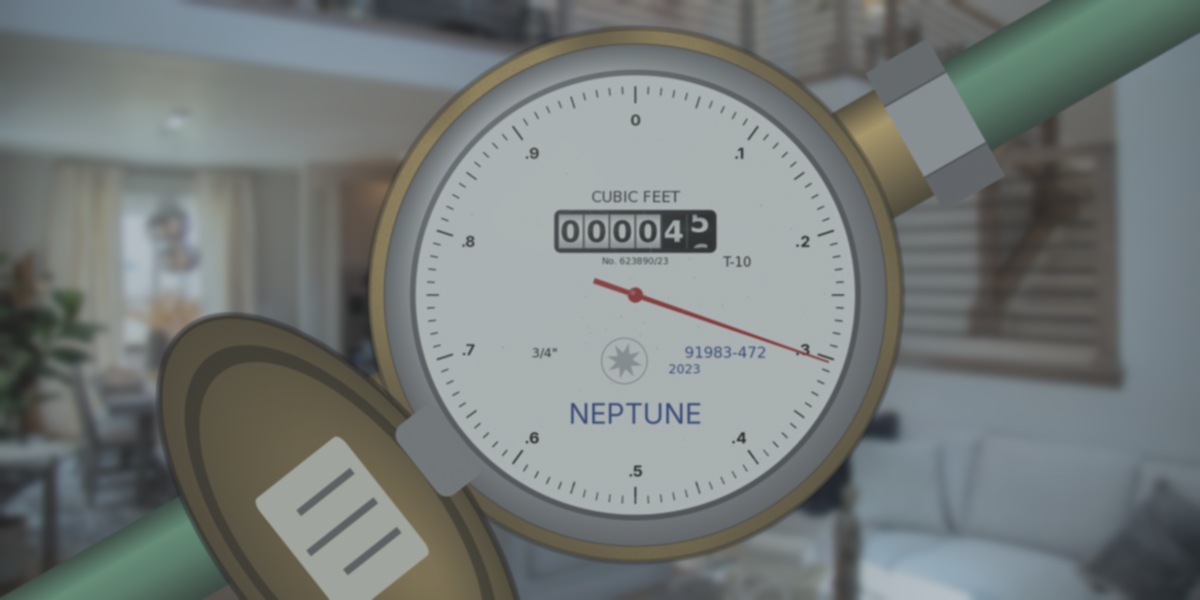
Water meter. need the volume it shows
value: 45.30 ft³
